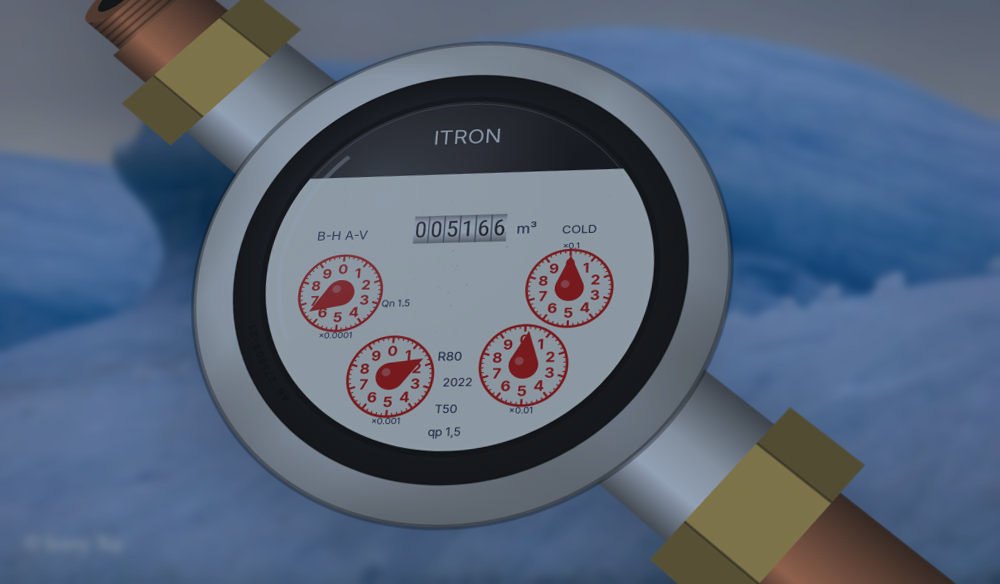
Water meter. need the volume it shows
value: 5166.0016 m³
